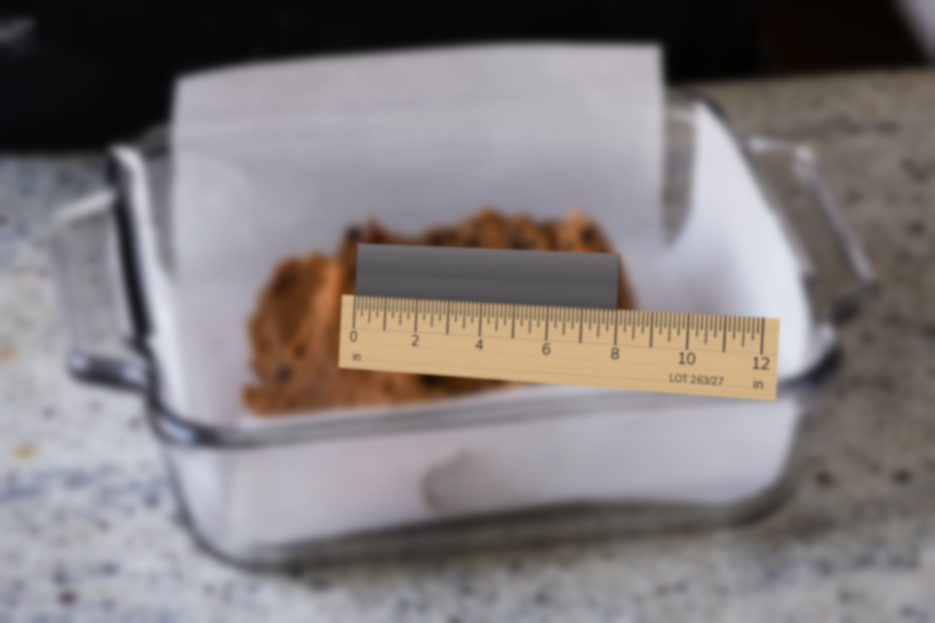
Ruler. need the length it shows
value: 8 in
